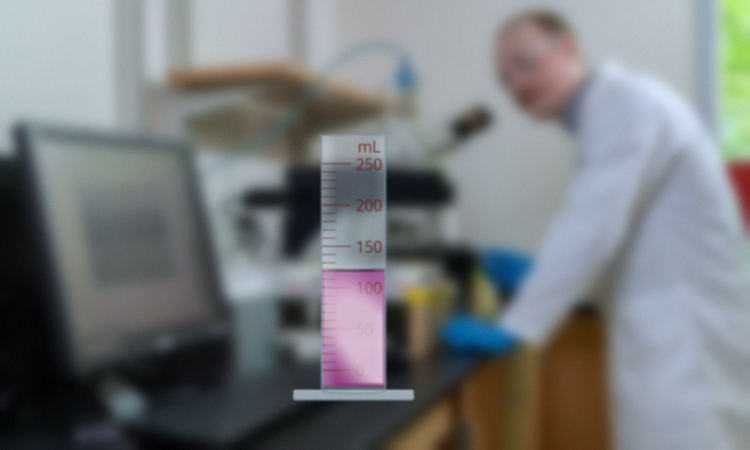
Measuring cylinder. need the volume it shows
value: 120 mL
